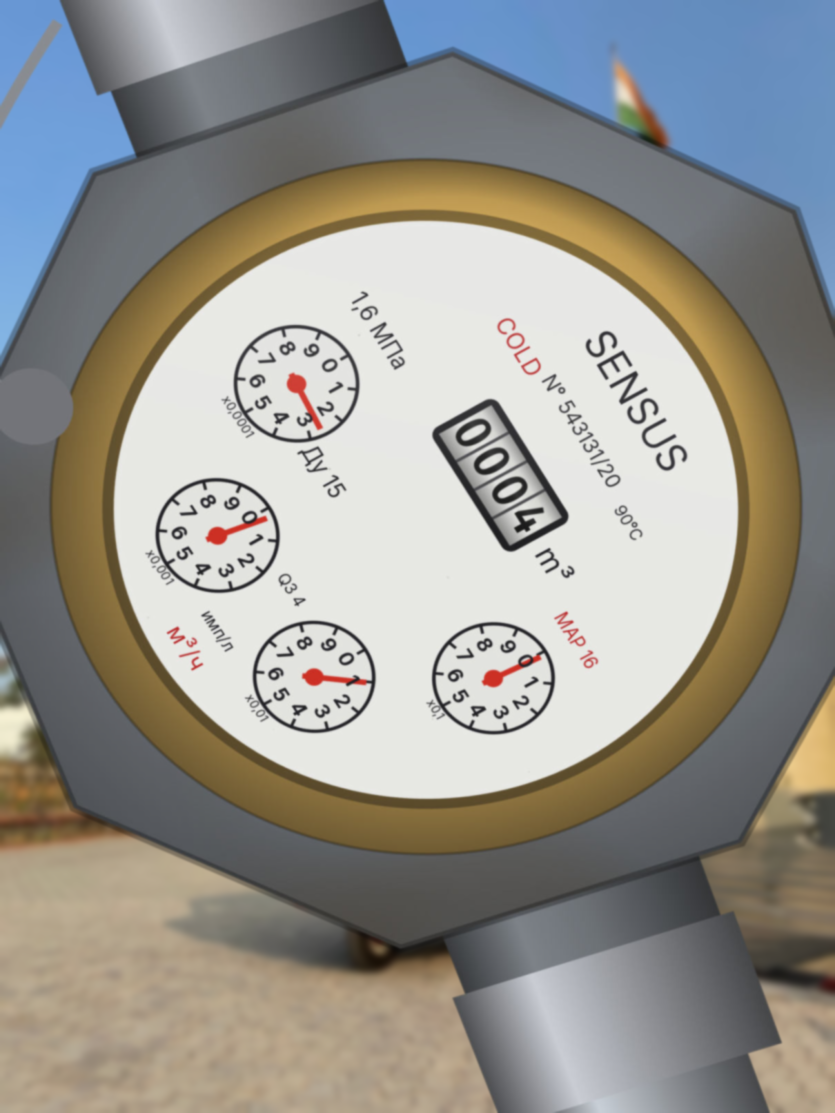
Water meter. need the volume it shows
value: 4.0102 m³
